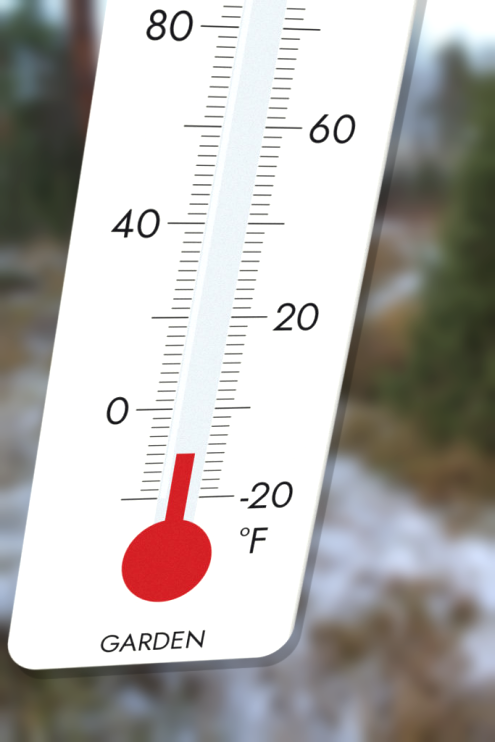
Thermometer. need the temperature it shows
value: -10 °F
